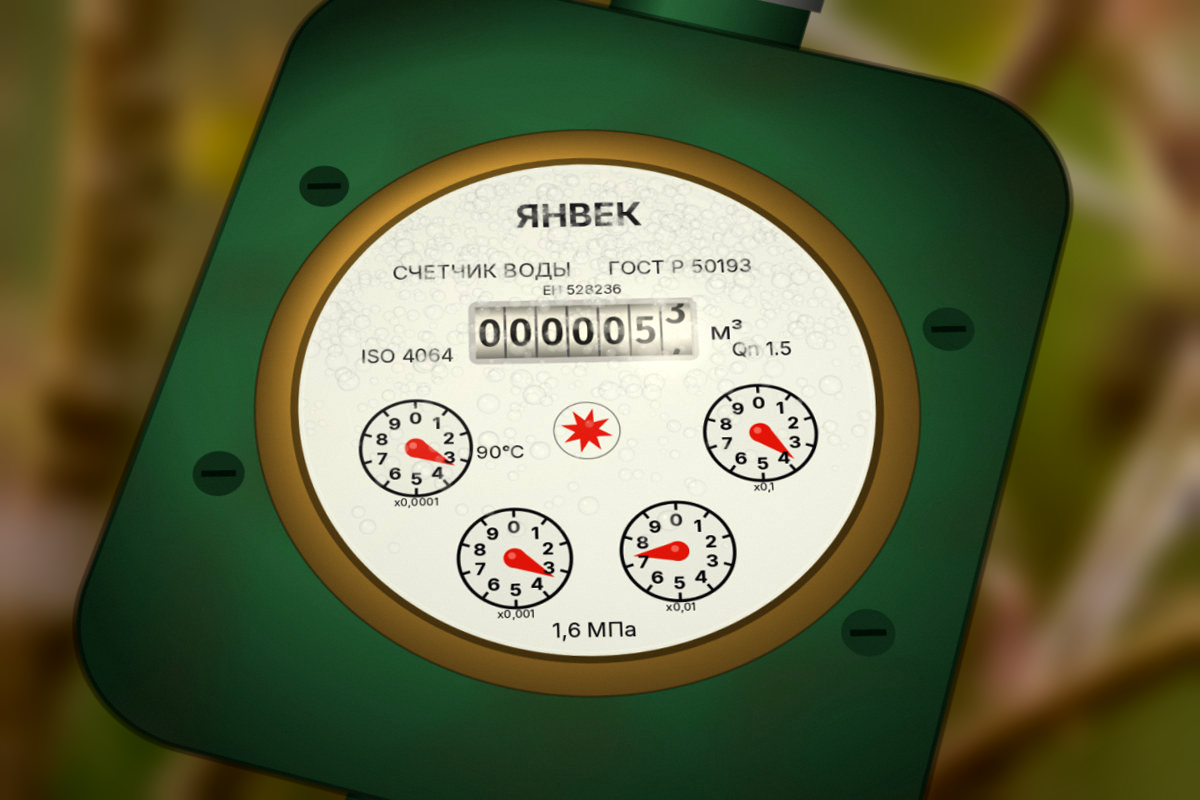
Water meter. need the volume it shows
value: 53.3733 m³
